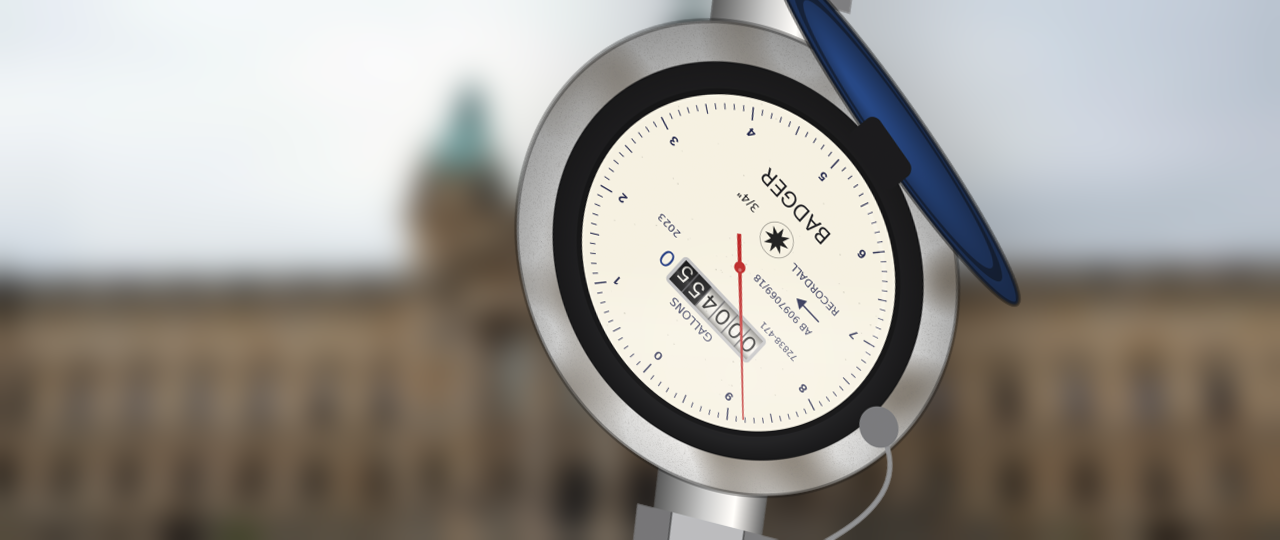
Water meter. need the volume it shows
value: 4548.8 gal
